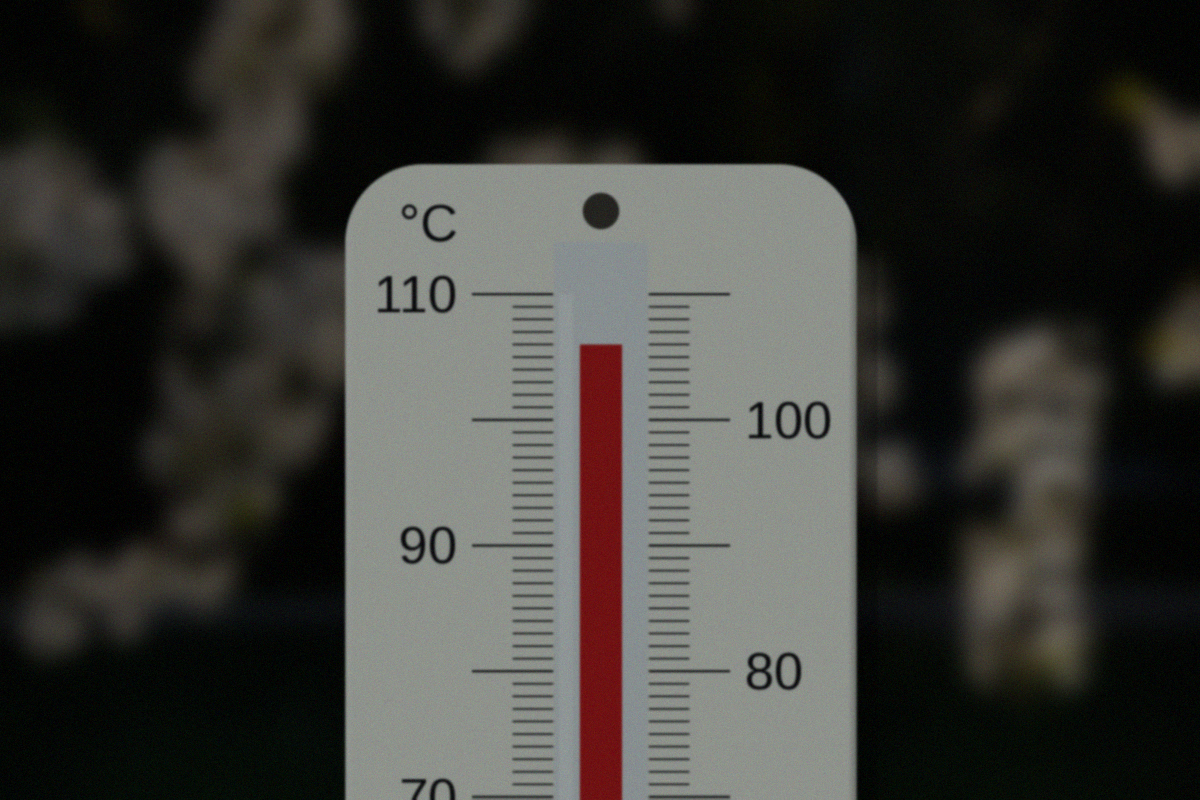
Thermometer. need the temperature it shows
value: 106 °C
